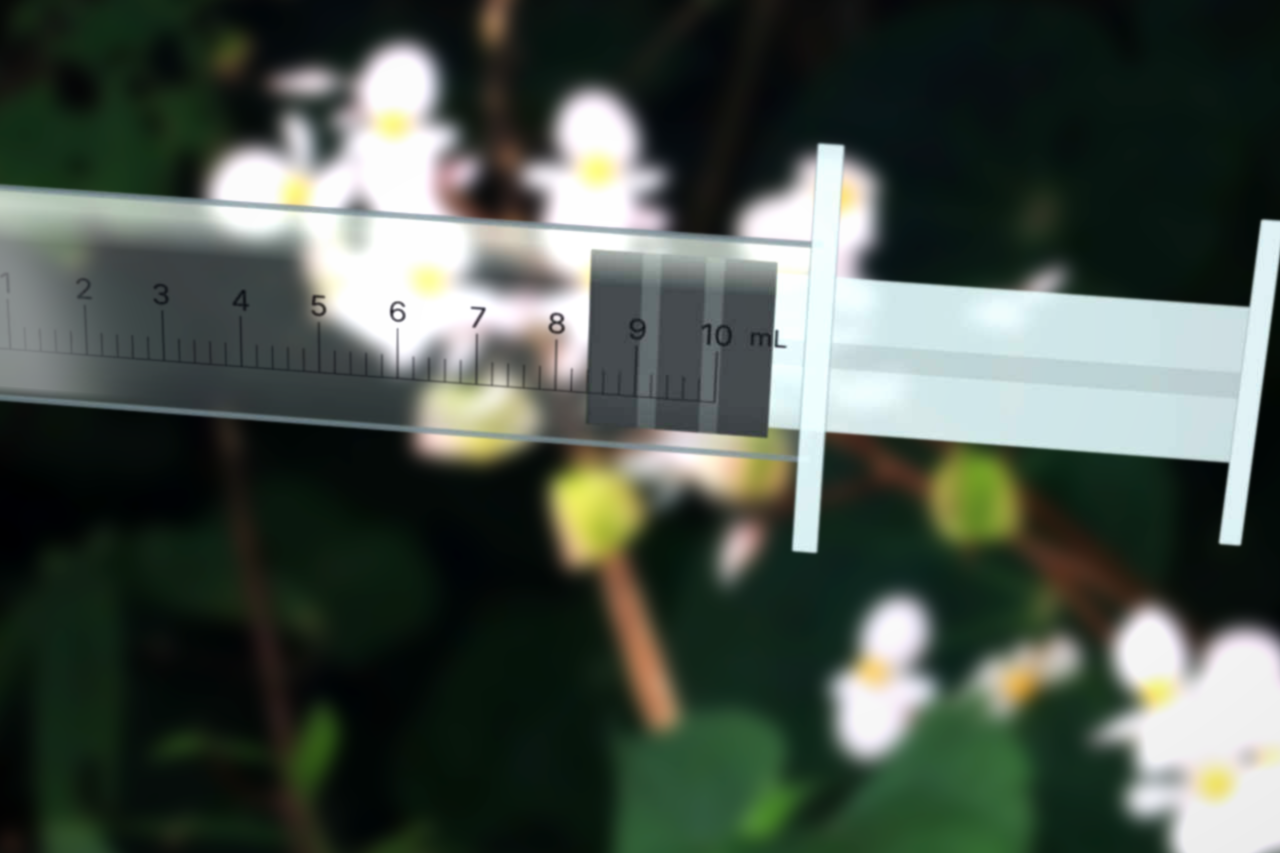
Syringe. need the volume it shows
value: 8.4 mL
